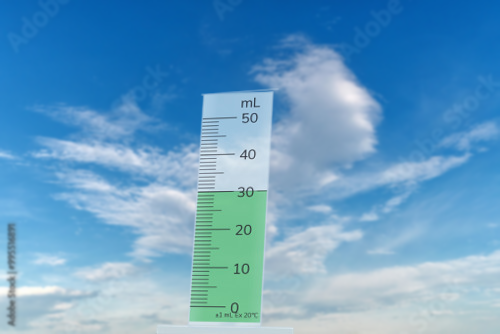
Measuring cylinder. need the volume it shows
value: 30 mL
